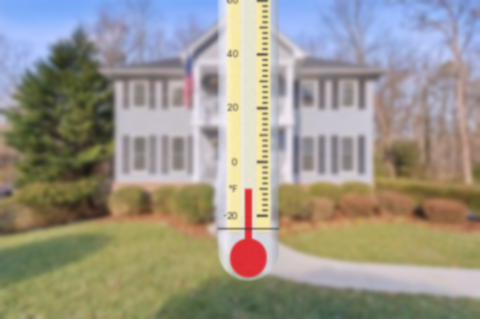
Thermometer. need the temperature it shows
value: -10 °F
